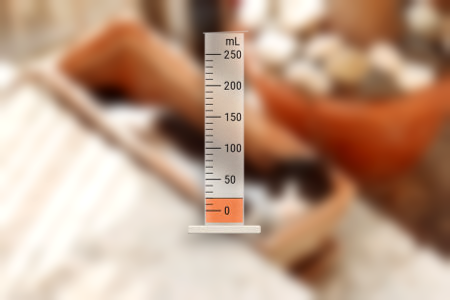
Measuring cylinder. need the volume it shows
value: 20 mL
